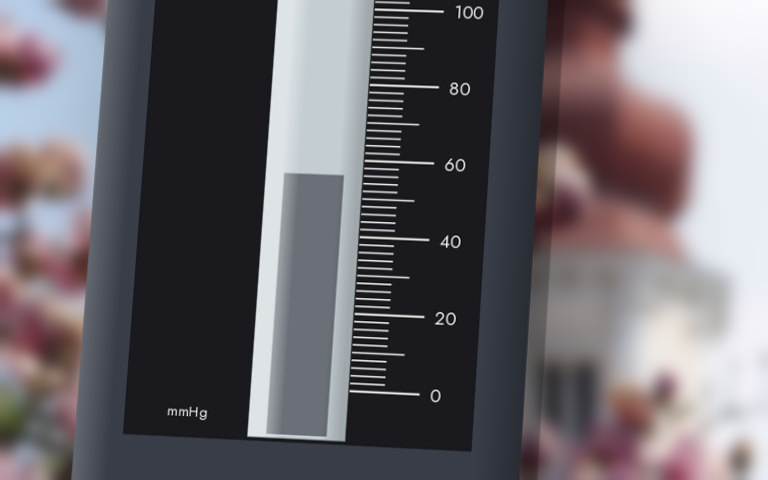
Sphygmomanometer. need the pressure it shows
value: 56 mmHg
